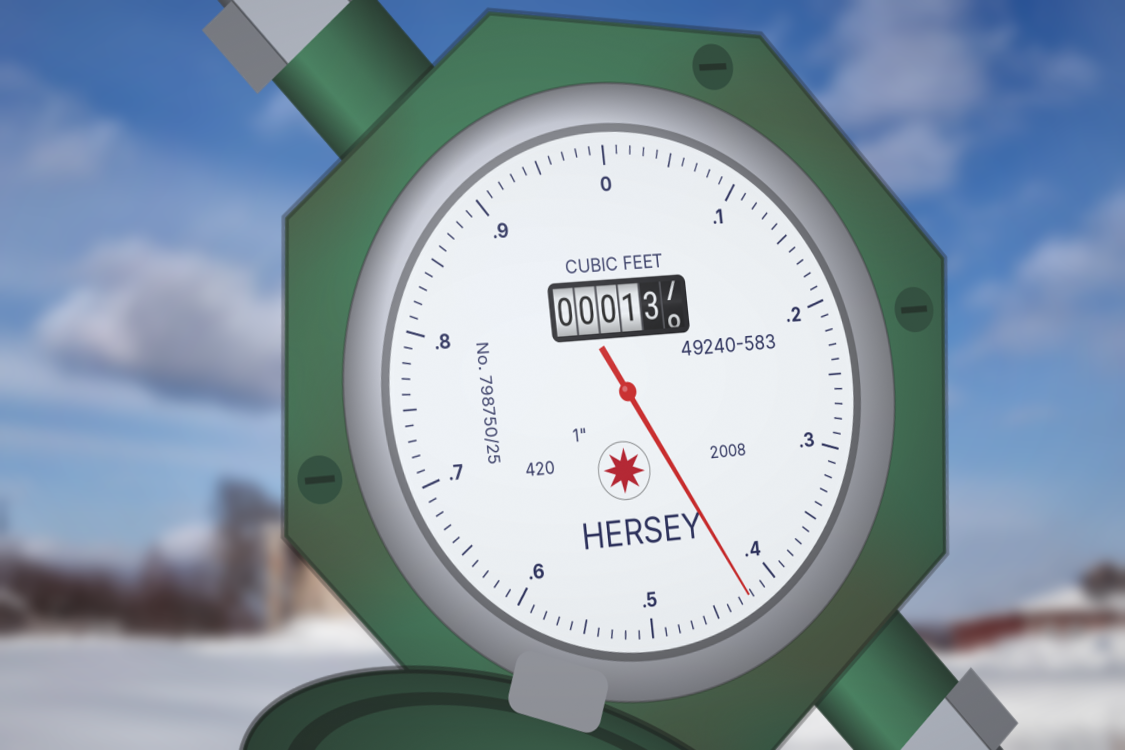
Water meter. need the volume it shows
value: 137.42 ft³
